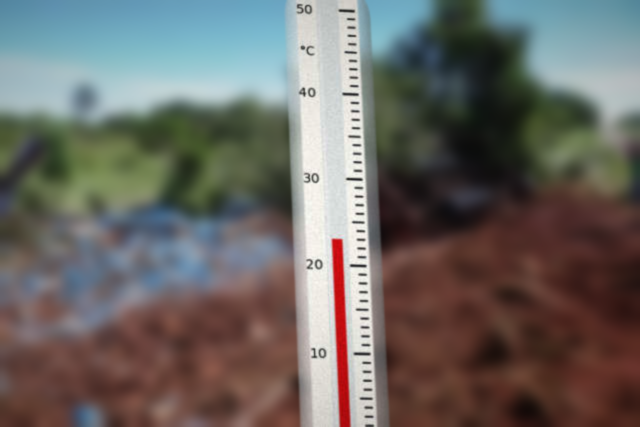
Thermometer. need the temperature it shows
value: 23 °C
